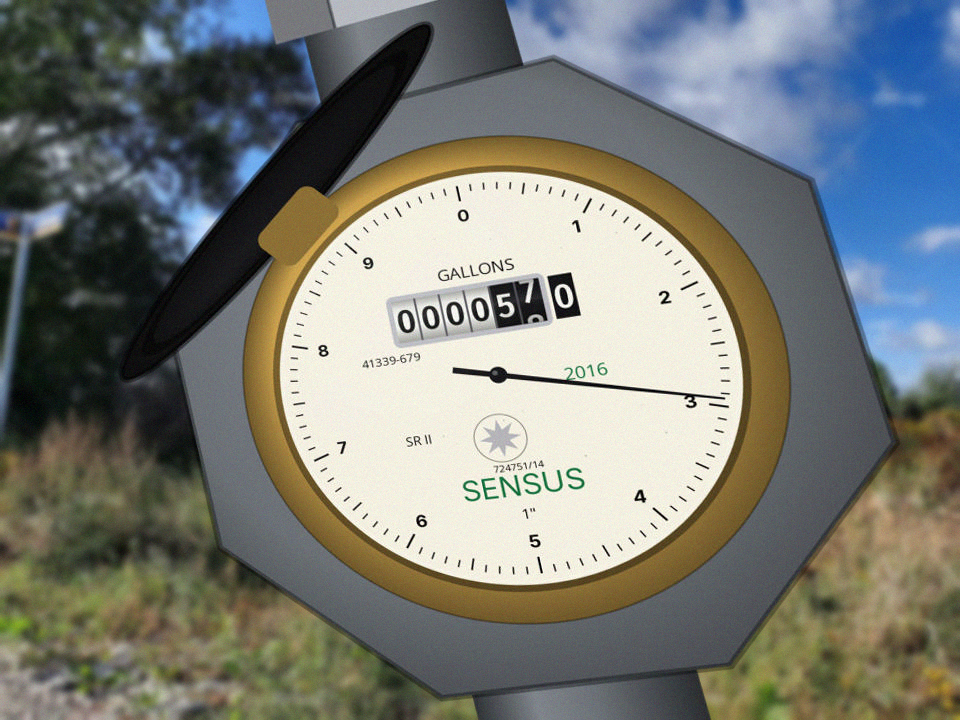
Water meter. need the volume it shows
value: 572.9 gal
